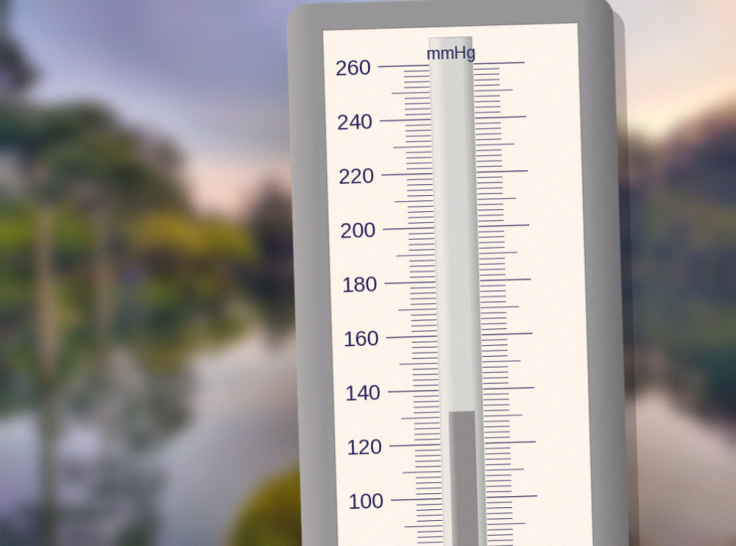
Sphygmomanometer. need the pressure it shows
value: 132 mmHg
